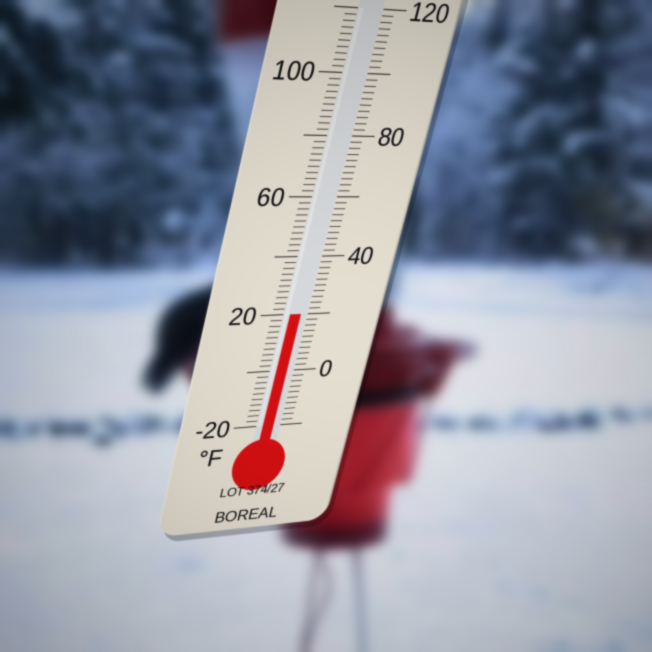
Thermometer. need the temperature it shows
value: 20 °F
